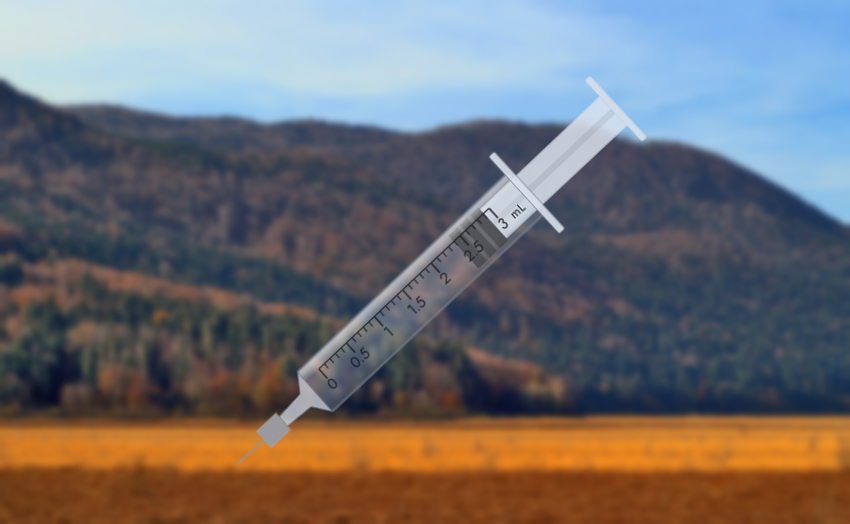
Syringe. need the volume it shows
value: 2.4 mL
